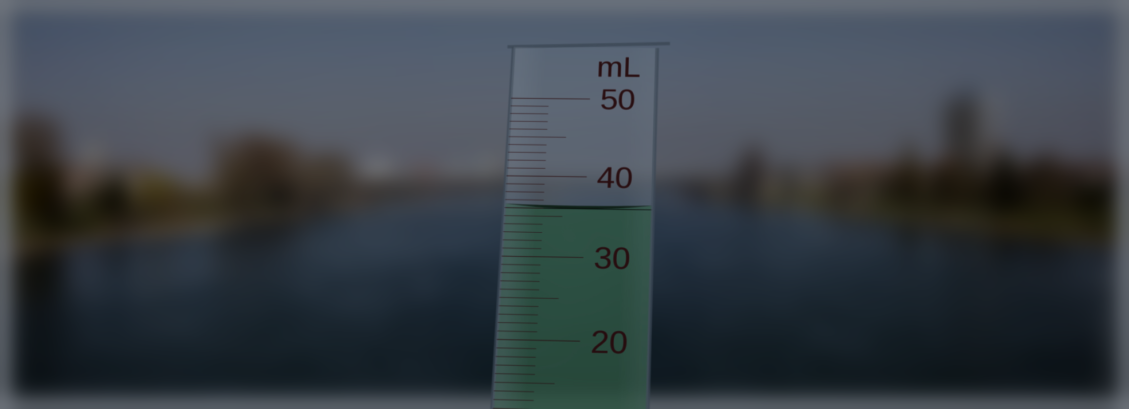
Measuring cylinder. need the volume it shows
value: 36 mL
